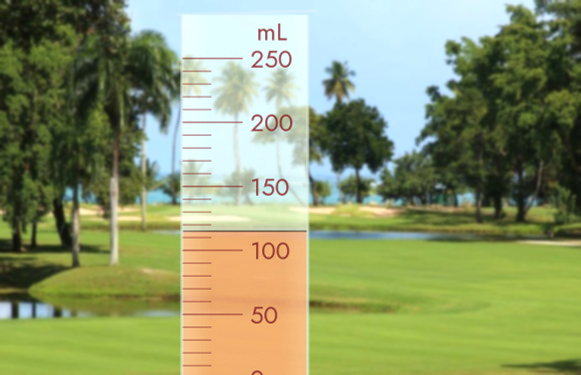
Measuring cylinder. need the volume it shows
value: 115 mL
